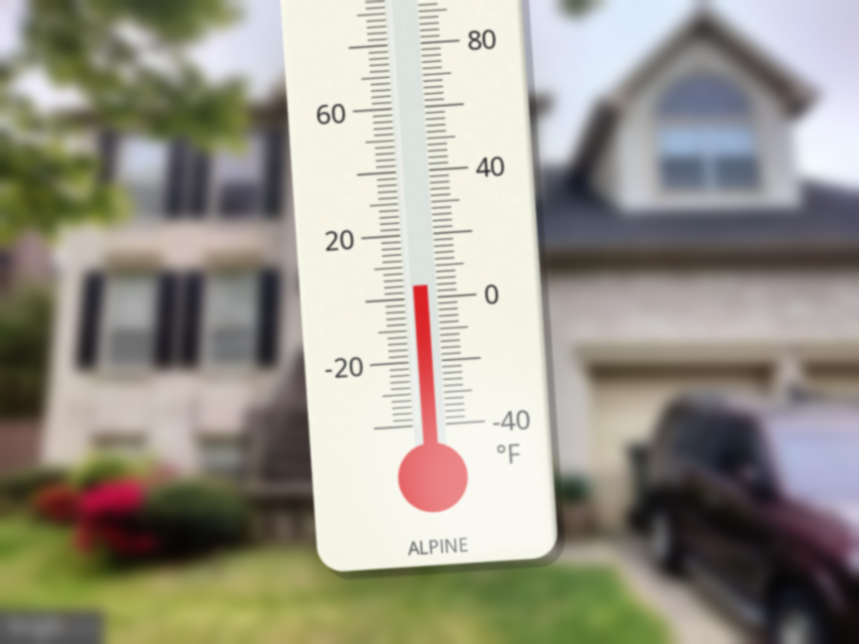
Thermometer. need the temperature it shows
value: 4 °F
